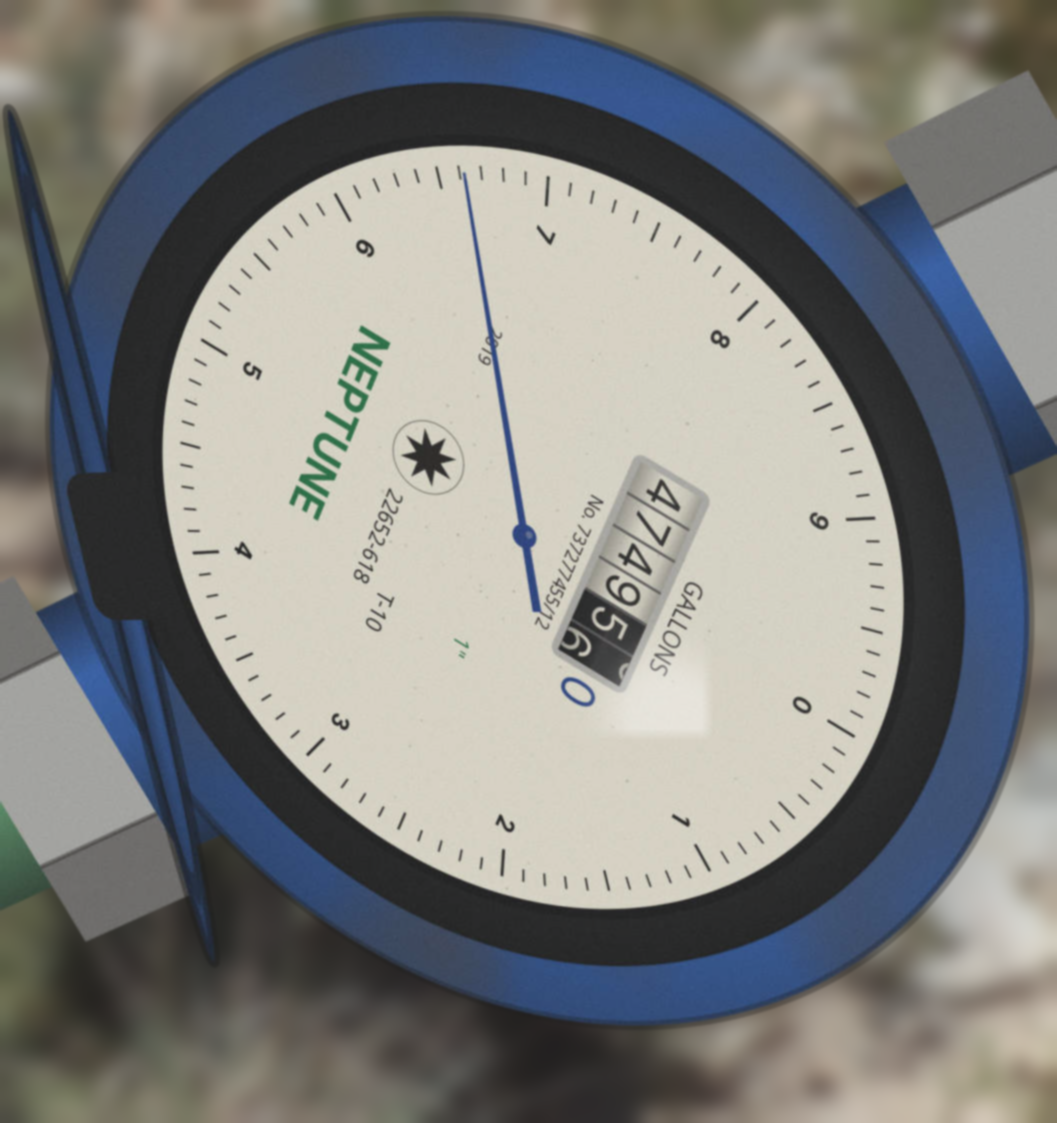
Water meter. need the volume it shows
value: 4749556.6 gal
